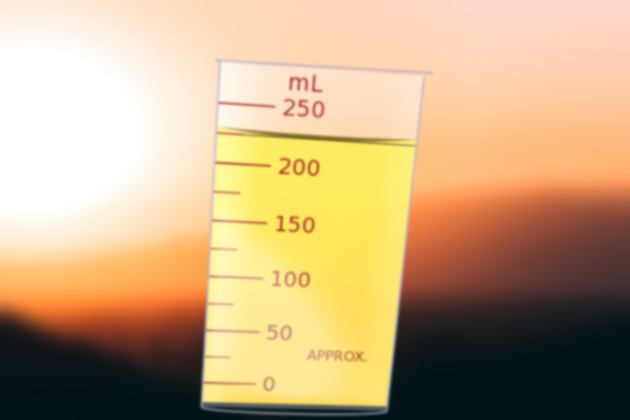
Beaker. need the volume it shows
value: 225 mL
